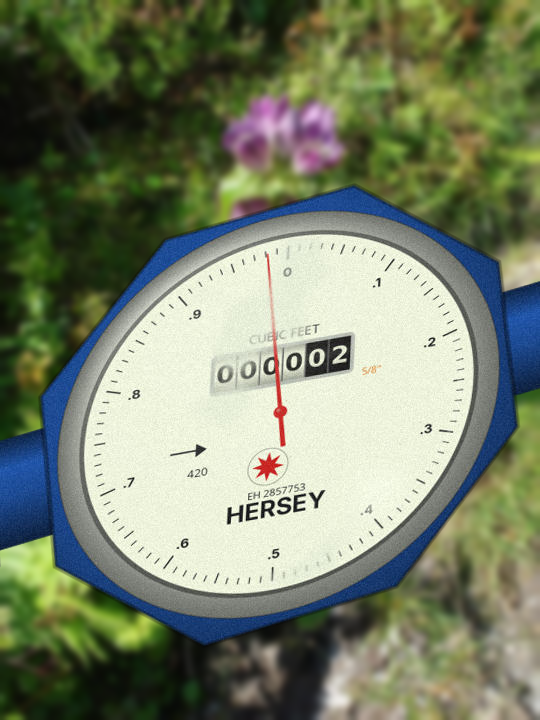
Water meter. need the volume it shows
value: 1.98 ft³
